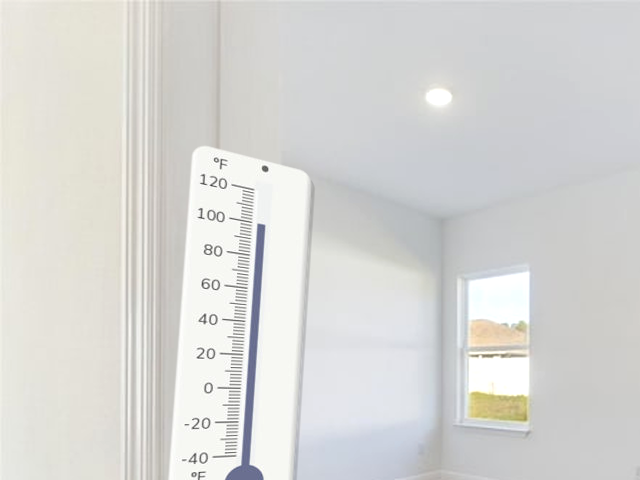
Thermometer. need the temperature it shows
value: 100 °F
